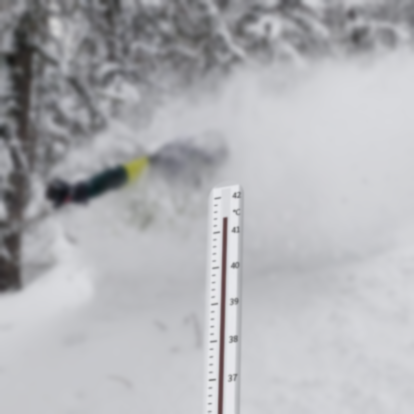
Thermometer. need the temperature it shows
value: 41.4 °C
